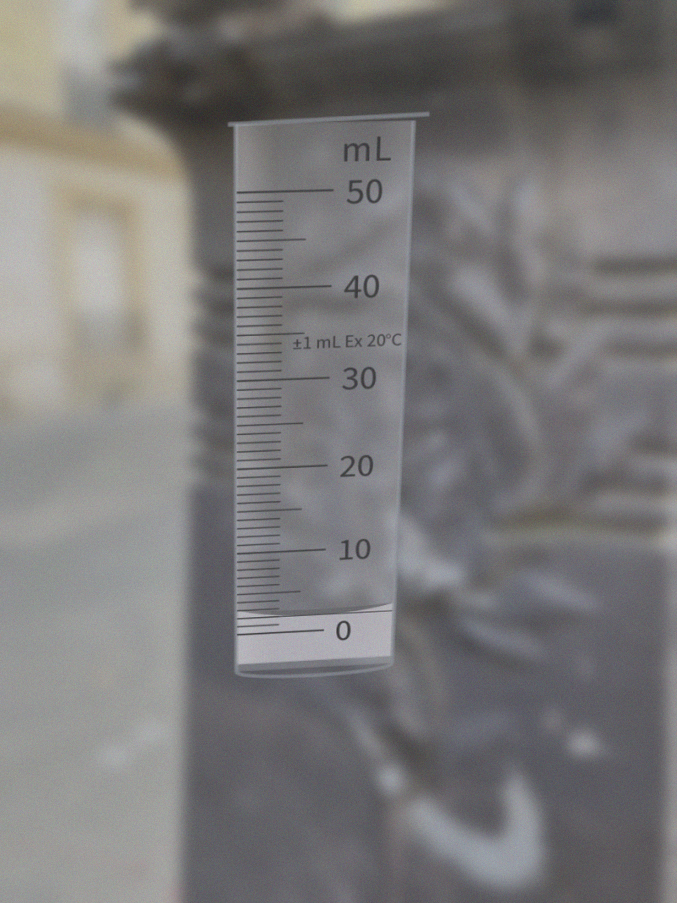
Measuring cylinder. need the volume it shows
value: 2 mL
